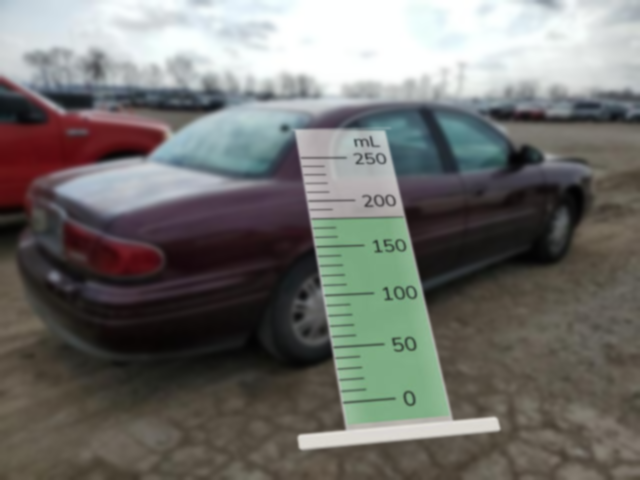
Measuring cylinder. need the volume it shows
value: 180 mL
